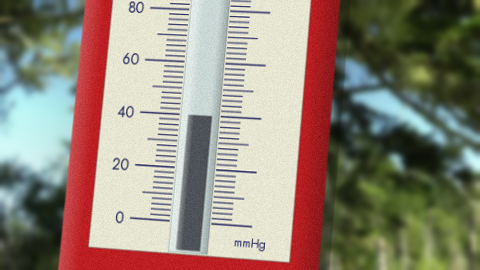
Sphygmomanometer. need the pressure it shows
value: 40 mmHg
